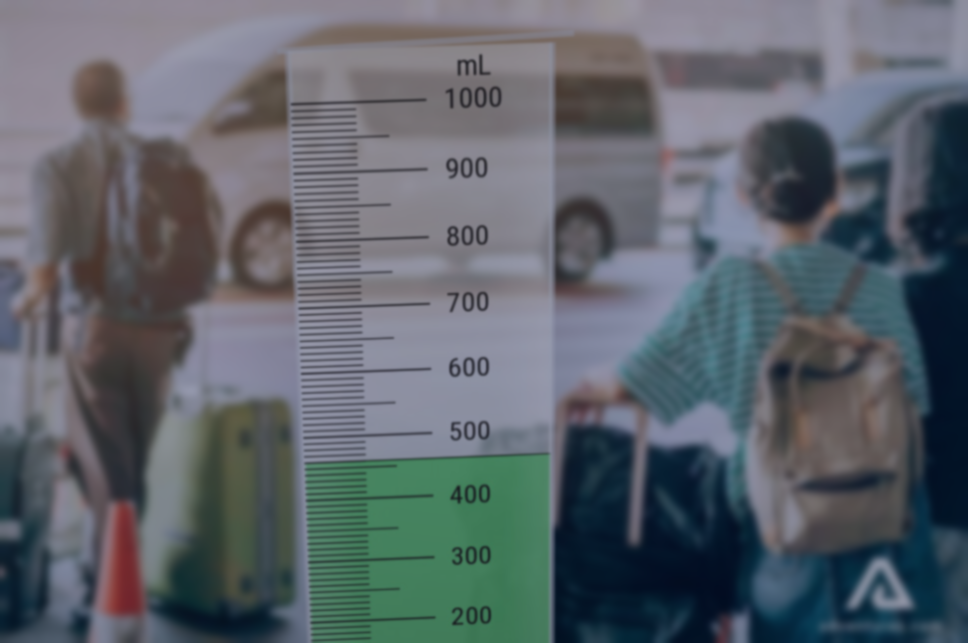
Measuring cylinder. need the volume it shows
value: 460 mL
